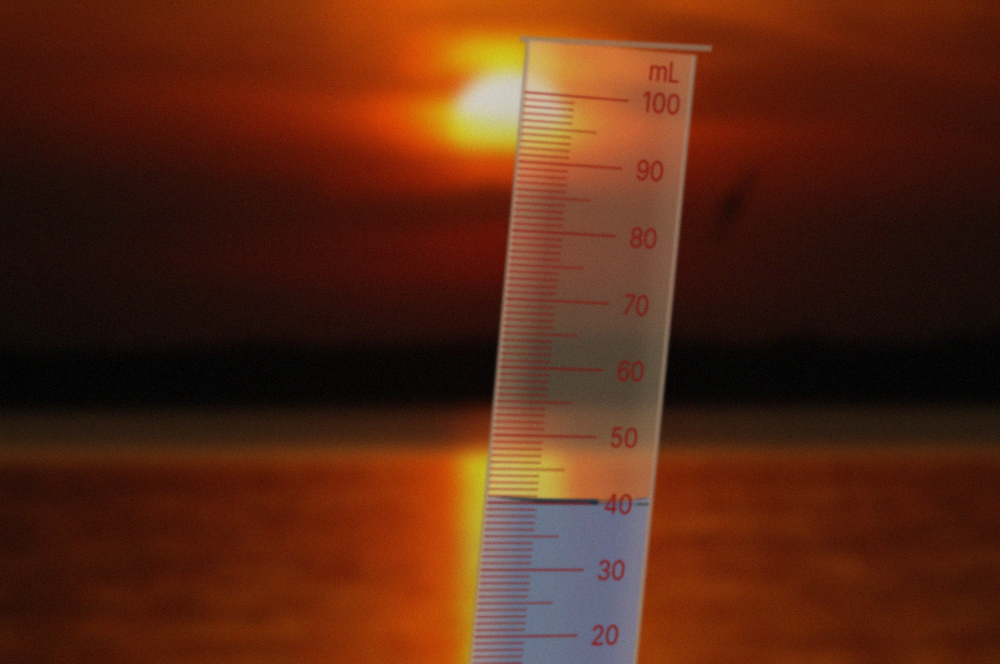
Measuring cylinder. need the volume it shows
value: 40 mL
